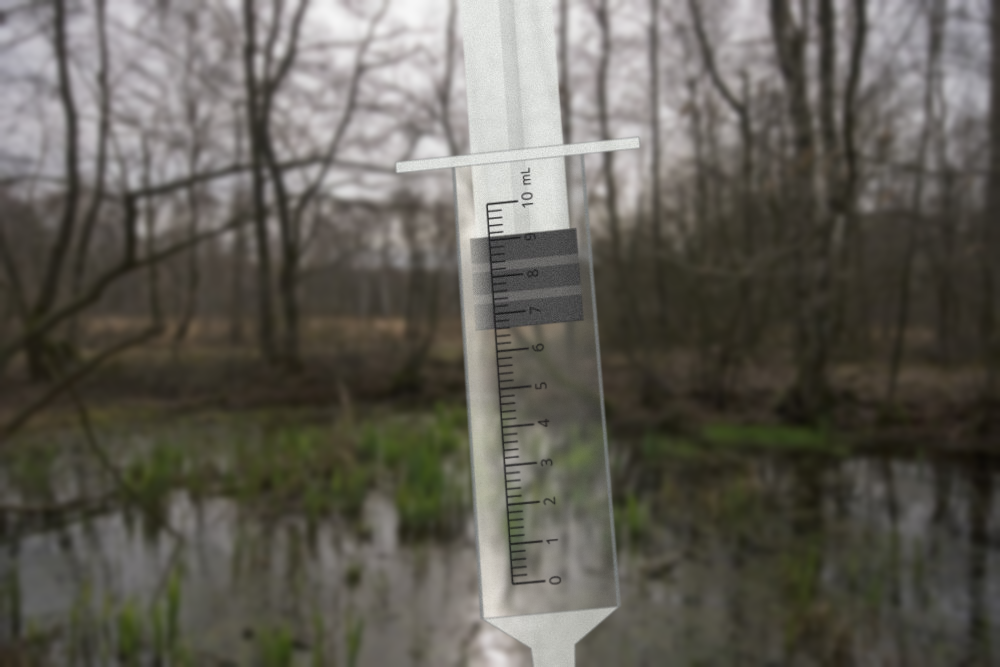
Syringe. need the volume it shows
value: 6.6 mL
